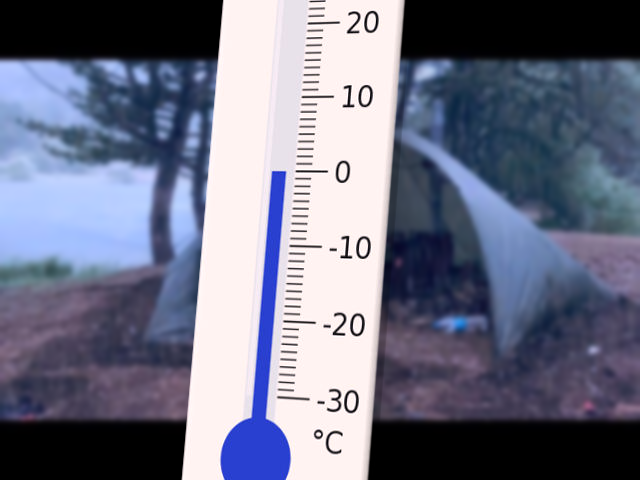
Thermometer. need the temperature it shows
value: 0 °C
